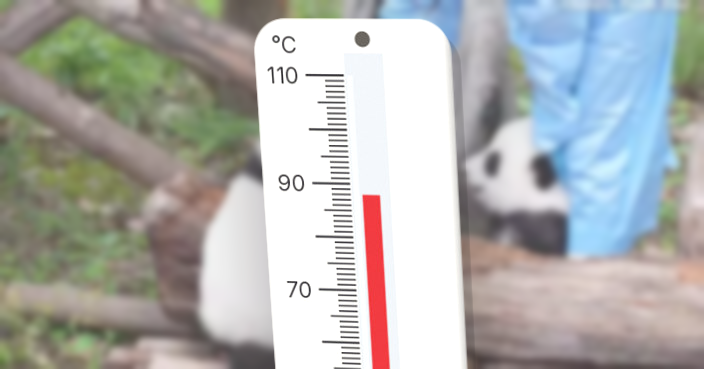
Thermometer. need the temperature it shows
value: 88 °C
